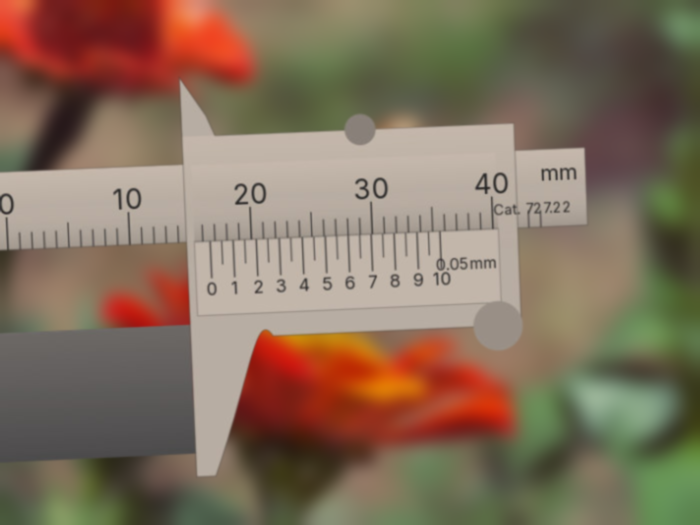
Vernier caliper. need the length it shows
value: 16.6 mm
